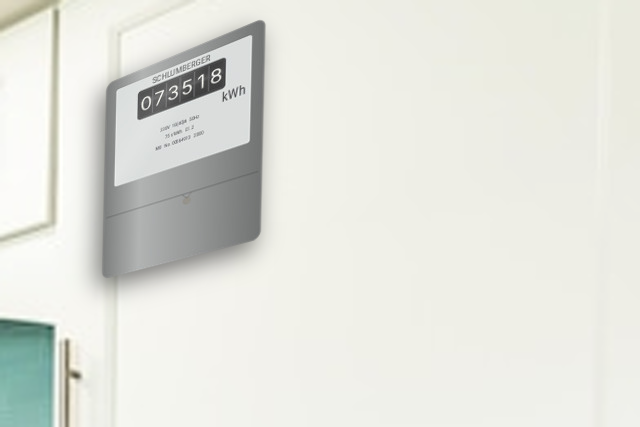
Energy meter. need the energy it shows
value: 73518 kWh
